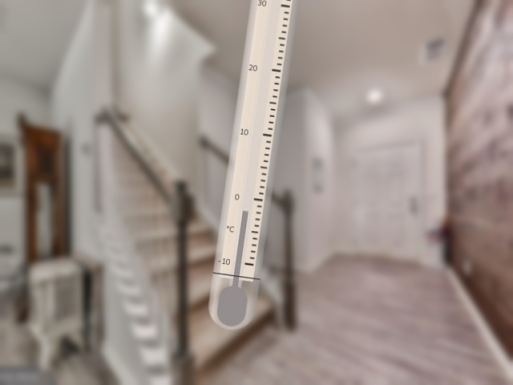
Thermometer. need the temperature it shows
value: -2 °C
